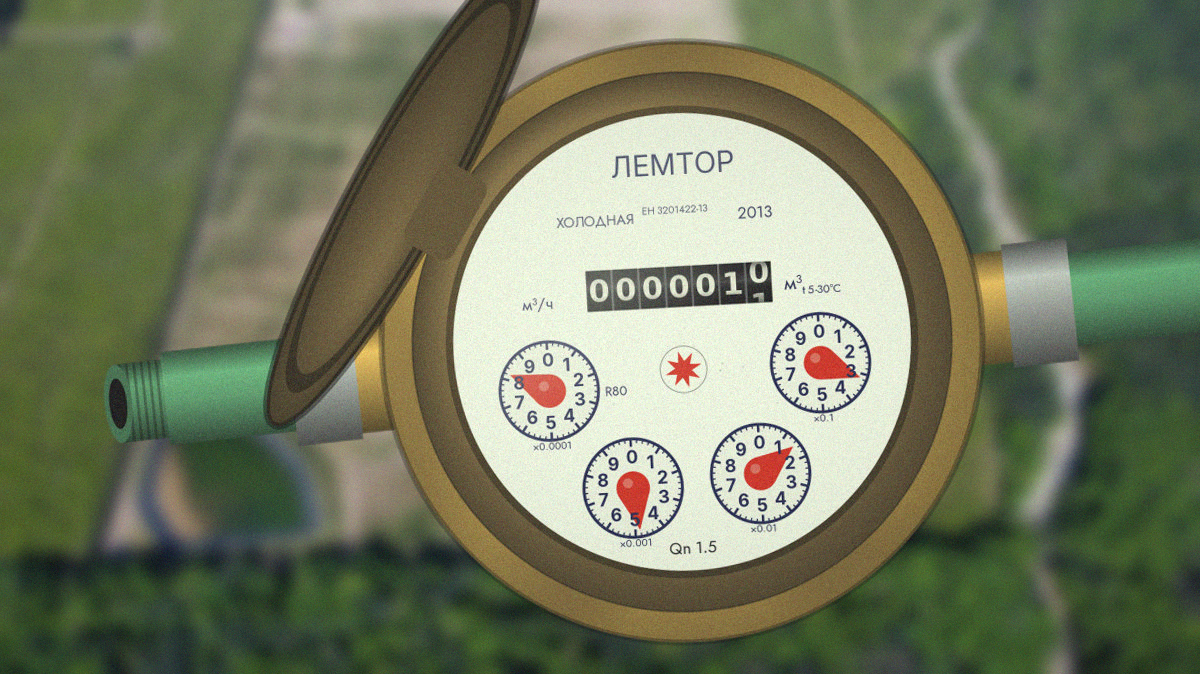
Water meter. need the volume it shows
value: 10.3148 m³
